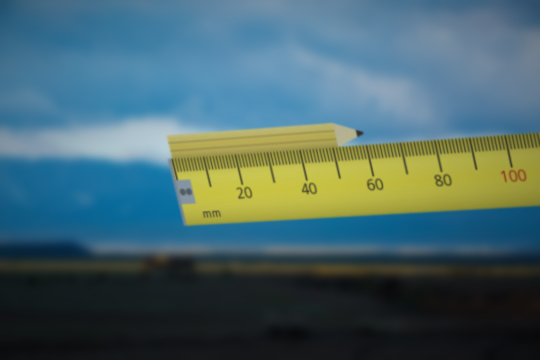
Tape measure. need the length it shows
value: 60 mm
